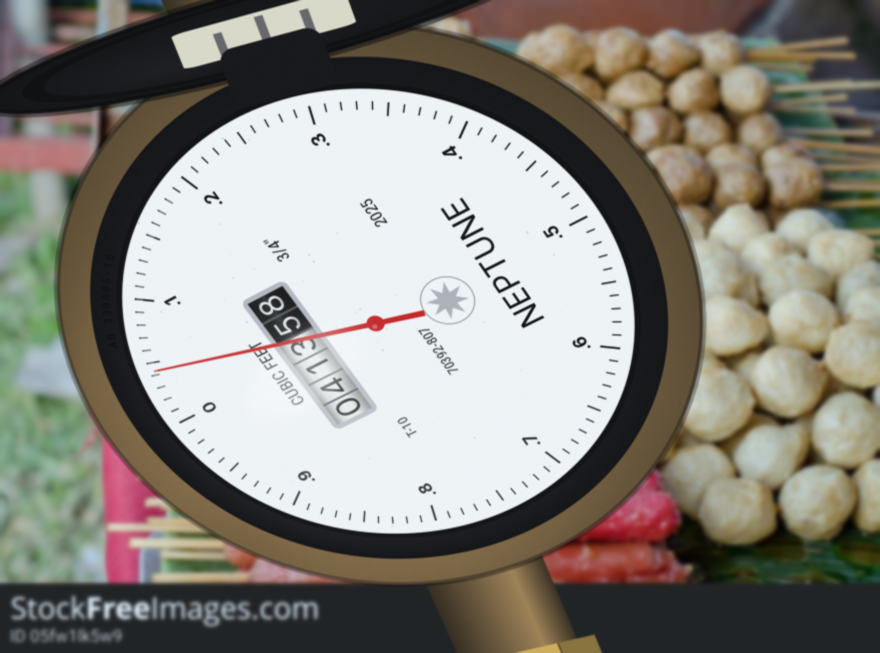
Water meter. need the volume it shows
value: 41358.04 ft³
